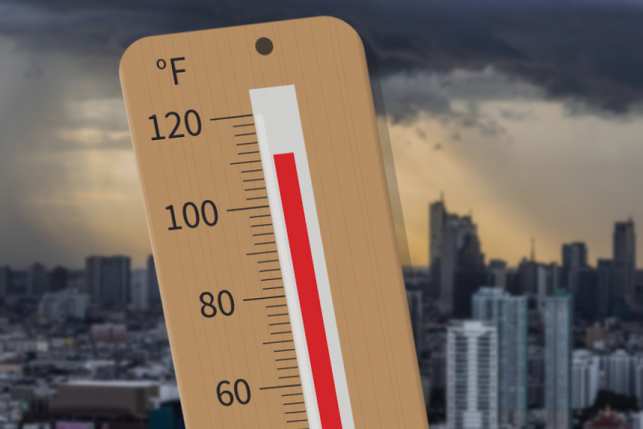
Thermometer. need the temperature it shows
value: 111 °F
